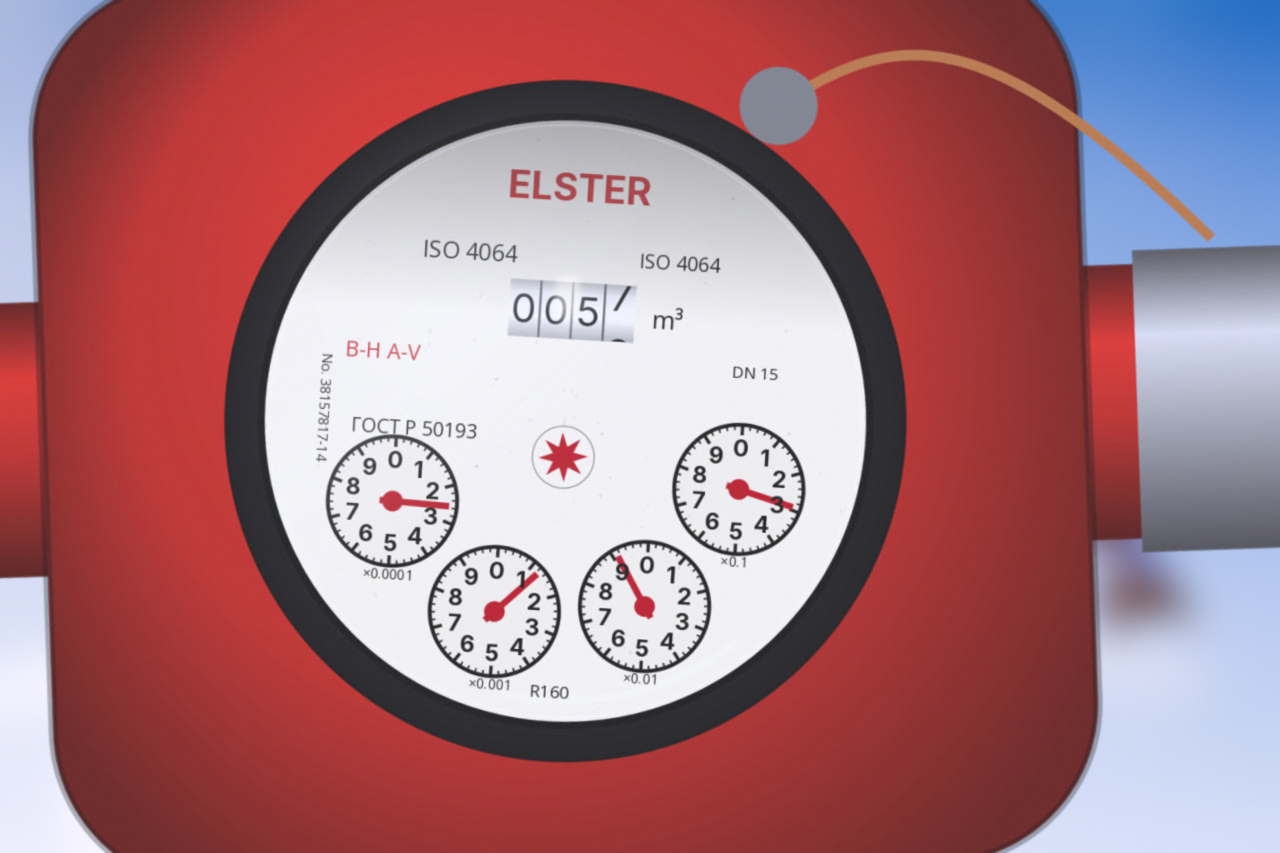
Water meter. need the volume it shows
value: 57.2912 m³
